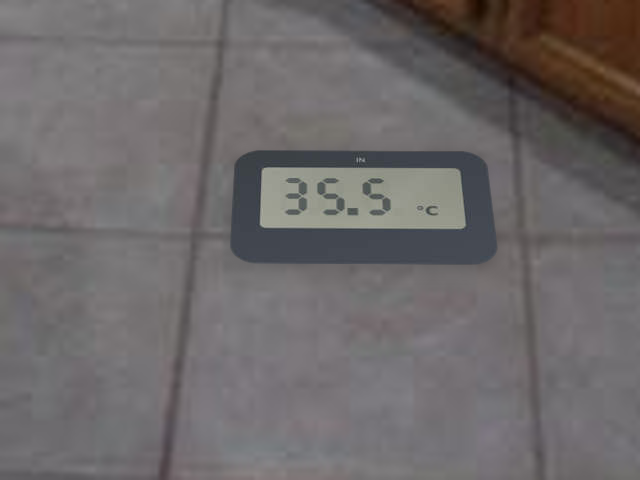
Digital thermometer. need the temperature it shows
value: 35.5 °C
